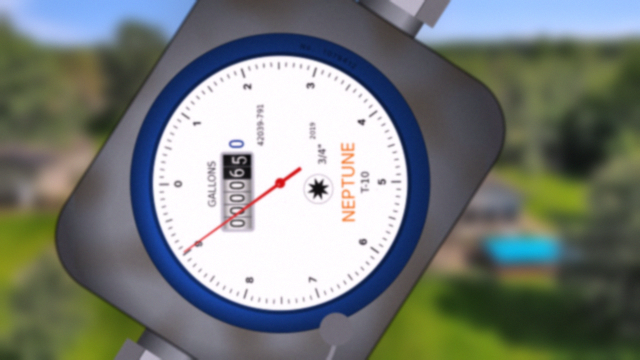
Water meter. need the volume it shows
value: 649.0 gal
